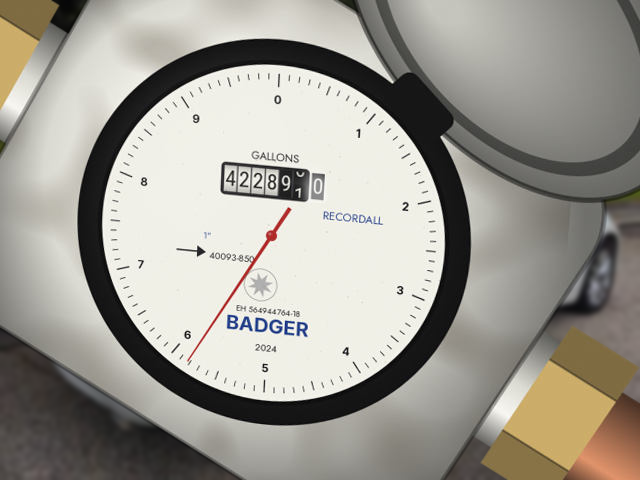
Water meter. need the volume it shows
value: 4228905.8 gal
